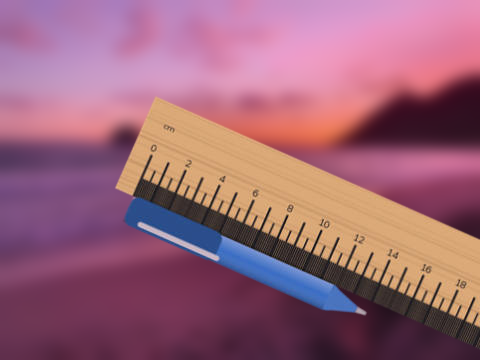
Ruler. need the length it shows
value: 14 cm
